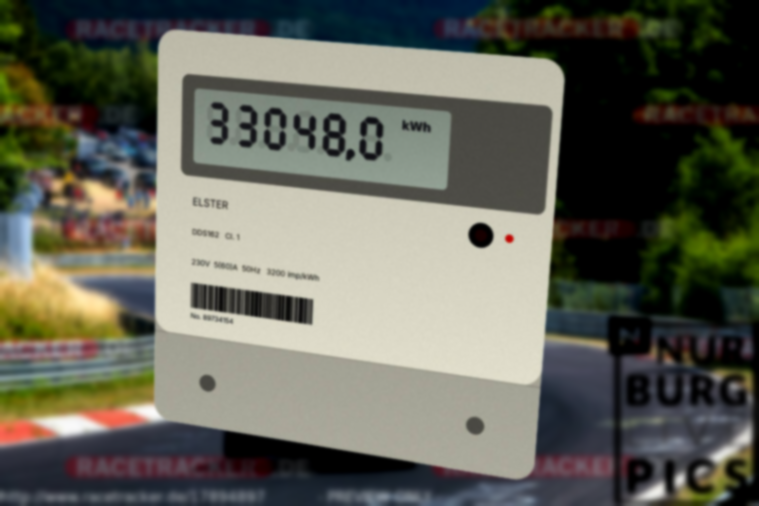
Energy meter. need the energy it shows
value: 33048.0 kWh
